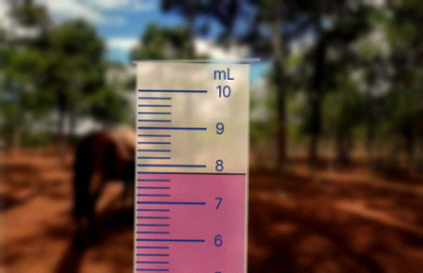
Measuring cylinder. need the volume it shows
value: 7.8 mL
